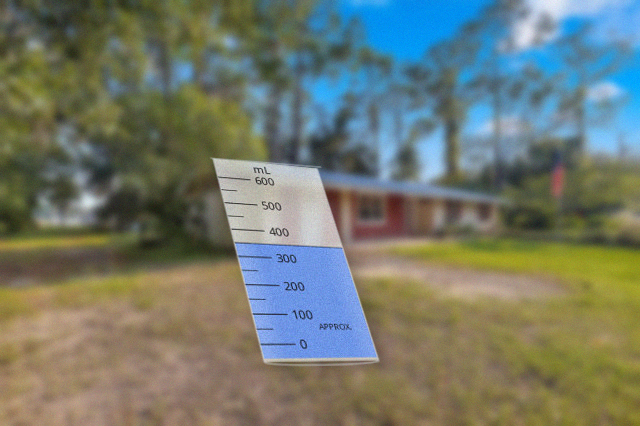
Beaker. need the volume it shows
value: 350 mL
